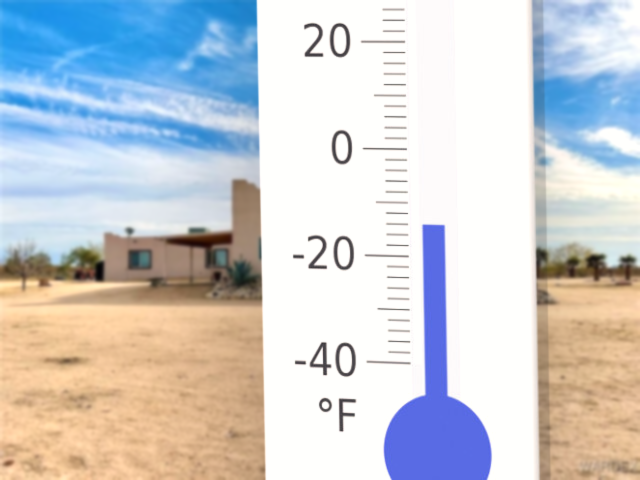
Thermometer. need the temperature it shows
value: -14 °F
